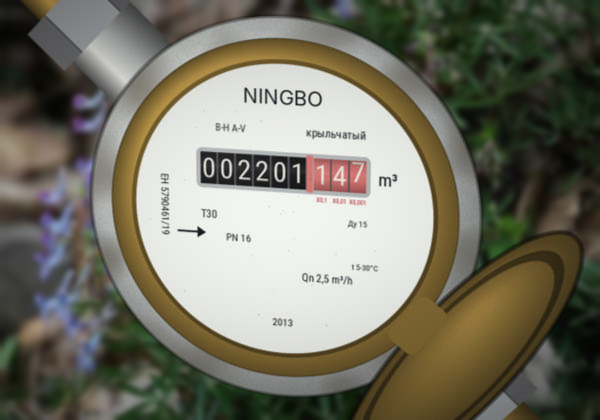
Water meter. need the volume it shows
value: 2201.147 m³
